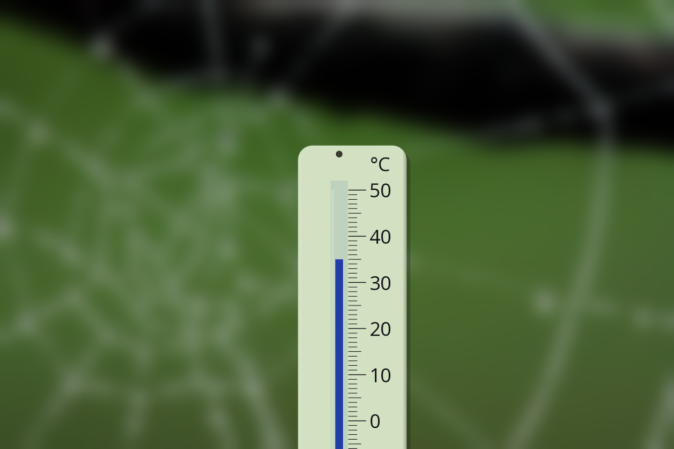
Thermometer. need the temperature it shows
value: 35 °C
